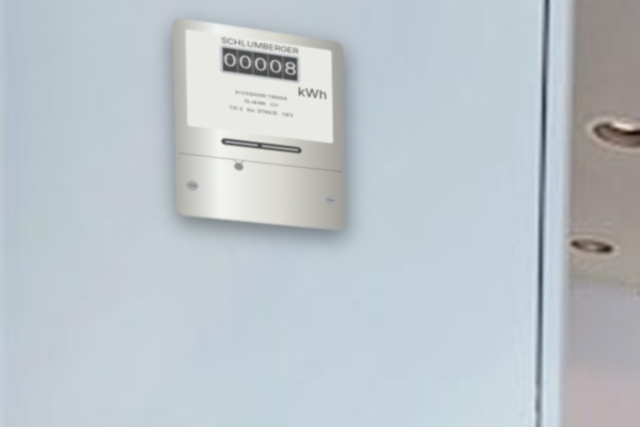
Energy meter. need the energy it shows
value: 8 kWh
